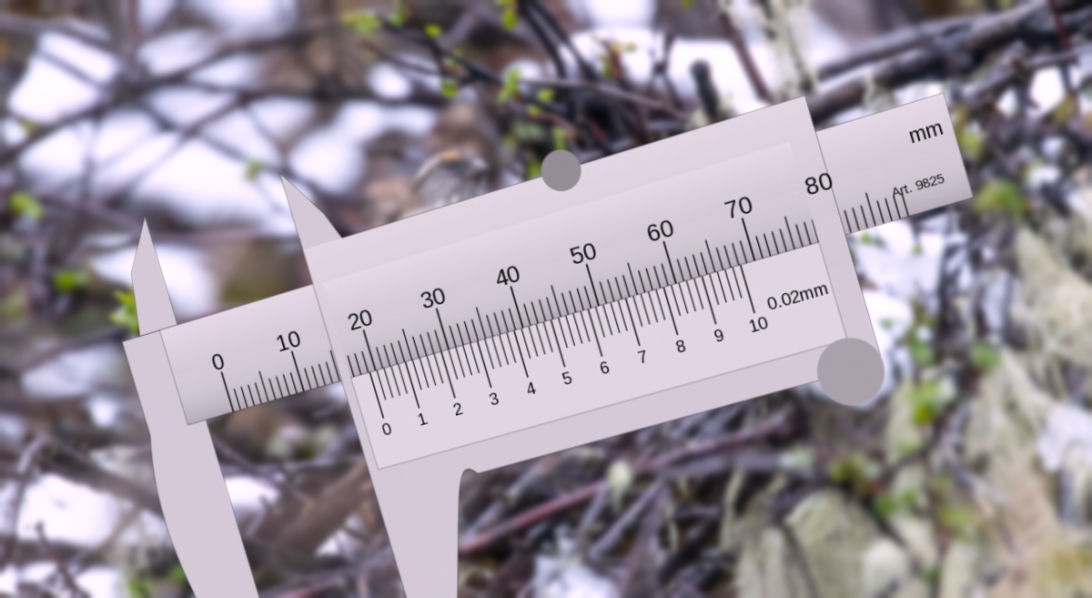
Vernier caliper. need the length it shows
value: 19.2 mm
